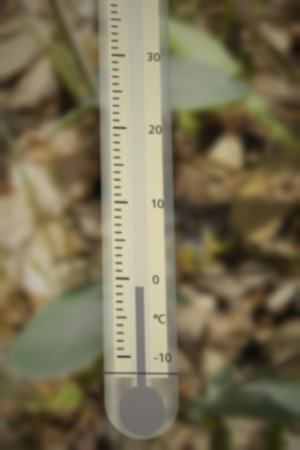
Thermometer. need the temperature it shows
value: -1 °C
